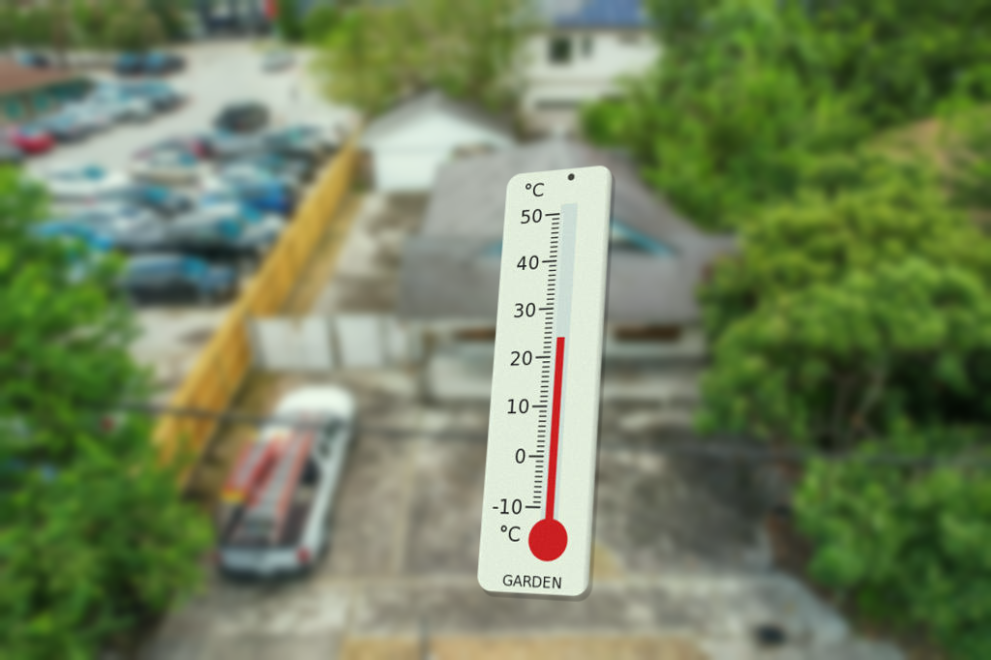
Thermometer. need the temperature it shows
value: 24 °C
